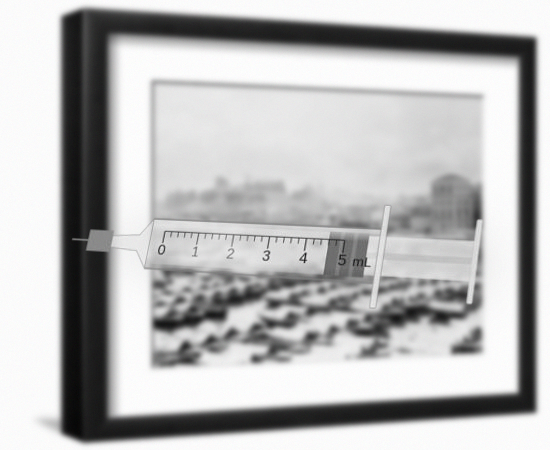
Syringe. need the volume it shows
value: 4.6 mL
